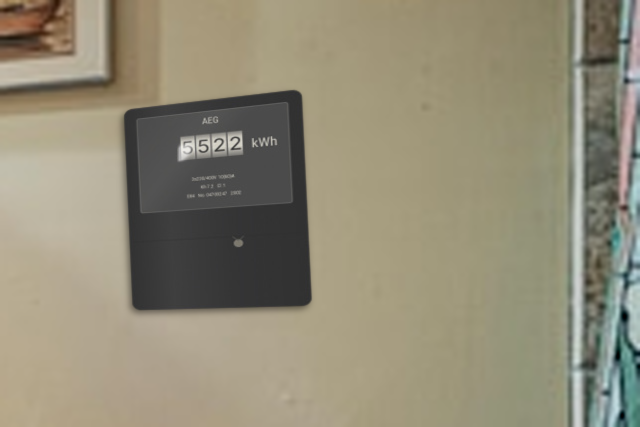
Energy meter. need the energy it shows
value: 5522 kWh
